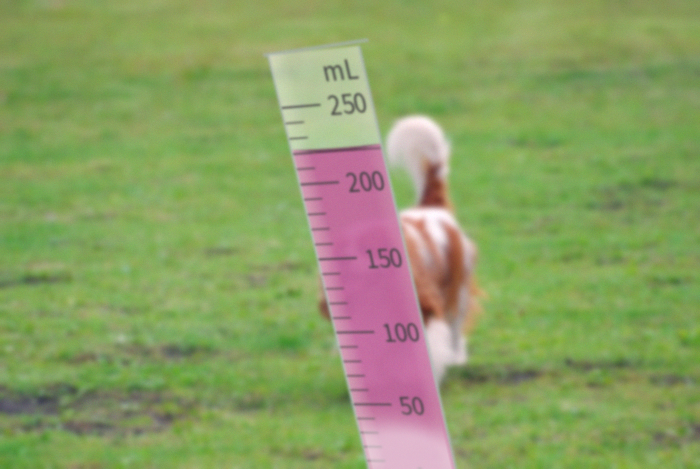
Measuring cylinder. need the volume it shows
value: 220 mL
